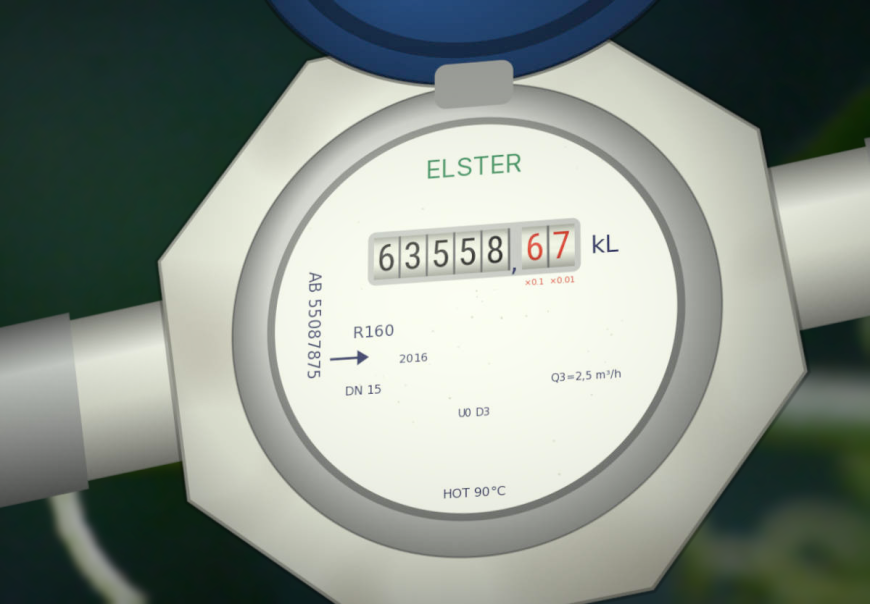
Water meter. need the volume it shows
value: 63558.67 kL
